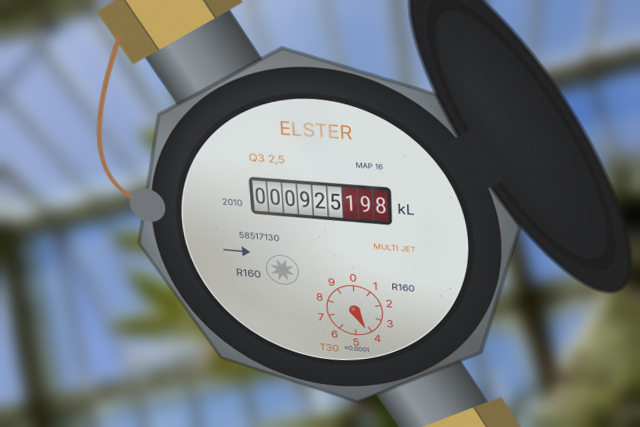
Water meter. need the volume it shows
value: 925.1984 kL
